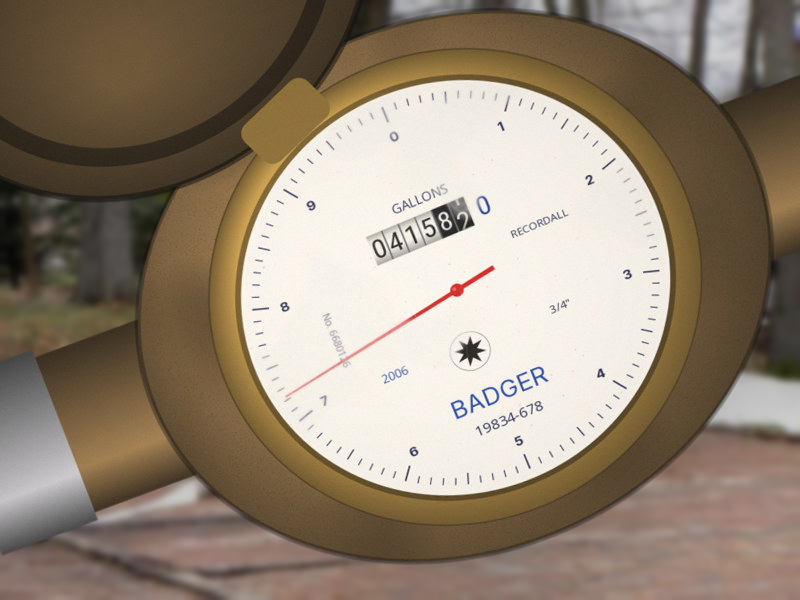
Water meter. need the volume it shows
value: 415817.2 gal
